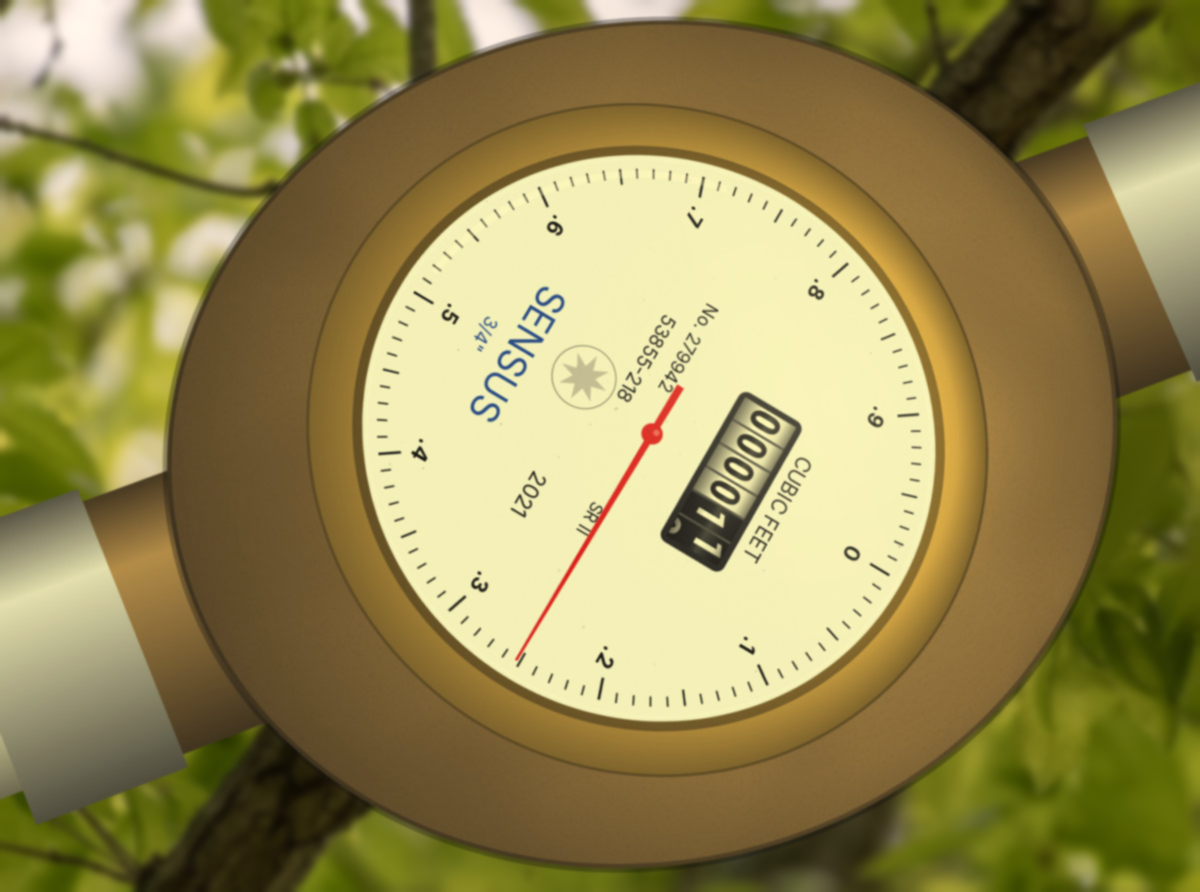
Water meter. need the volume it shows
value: 11.25 ft³
